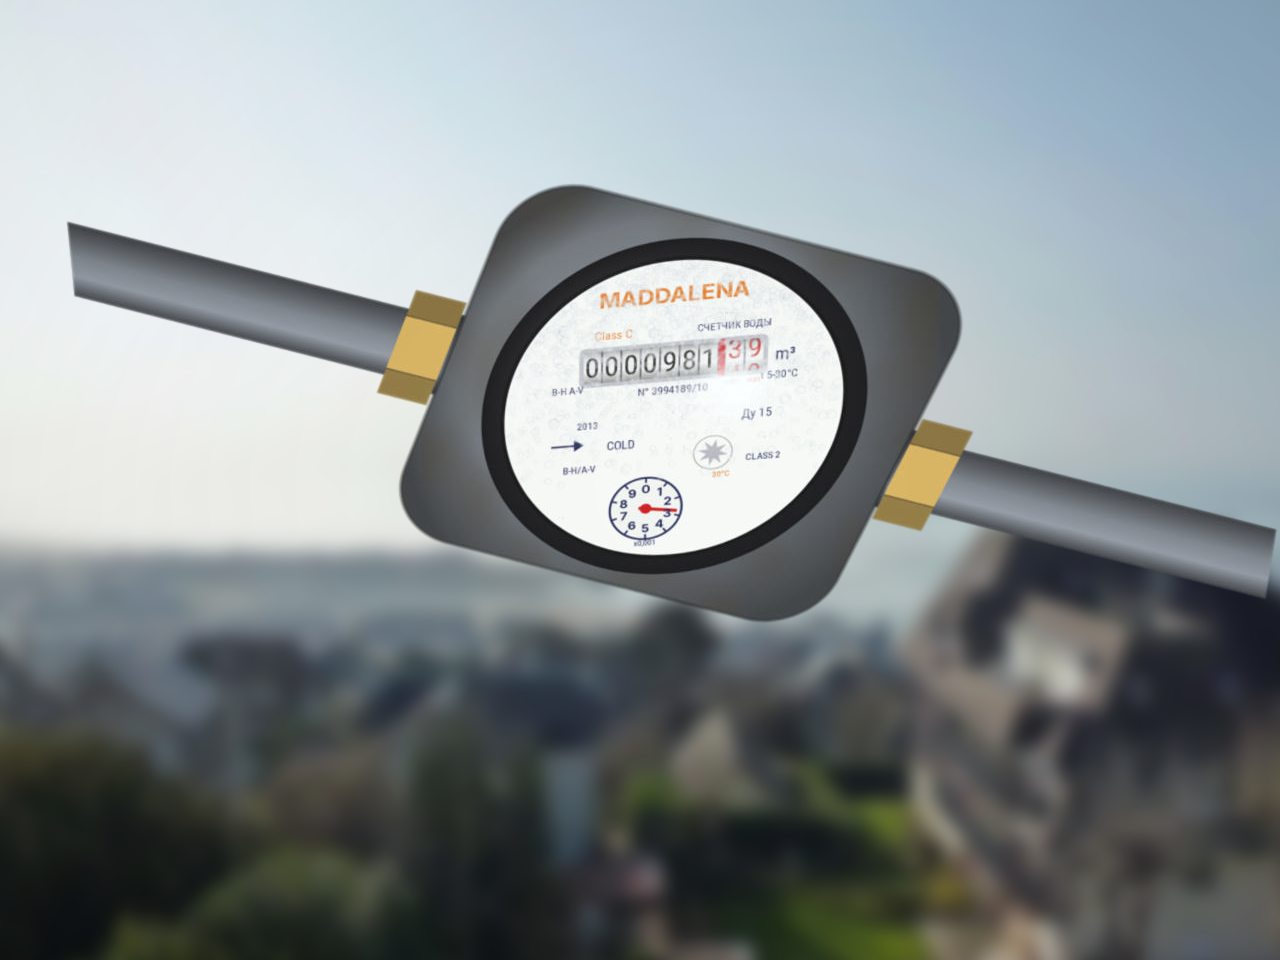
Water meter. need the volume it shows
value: 981.392 m³
